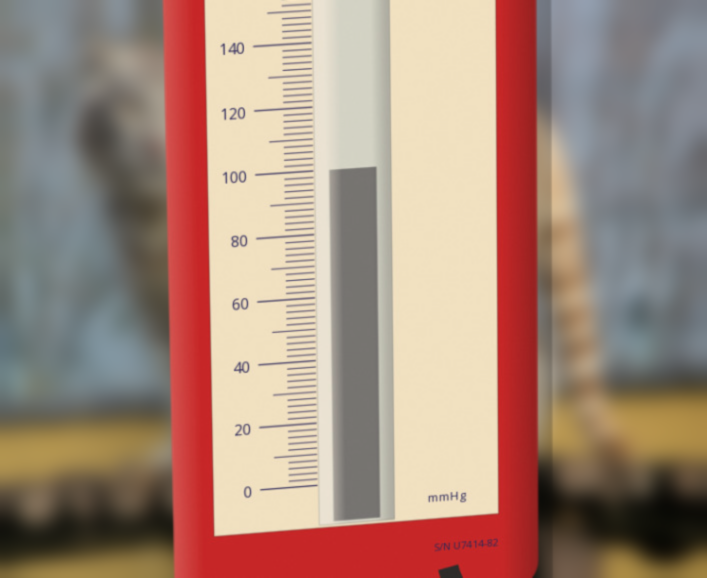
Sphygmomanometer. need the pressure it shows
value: 100 mmHg
